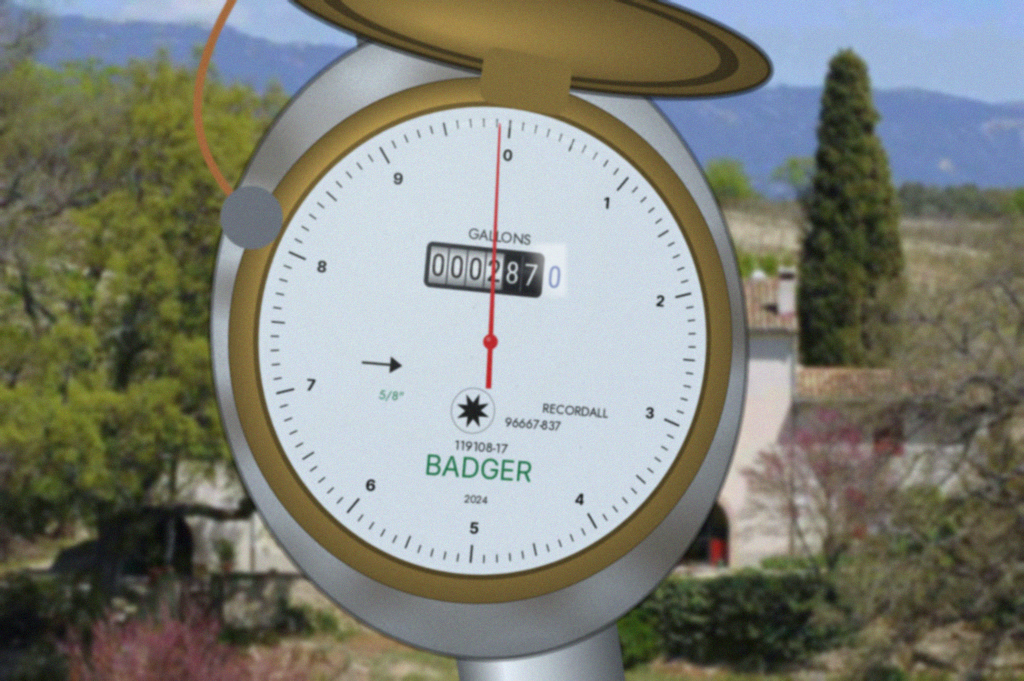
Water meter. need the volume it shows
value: 2869.9 gal
